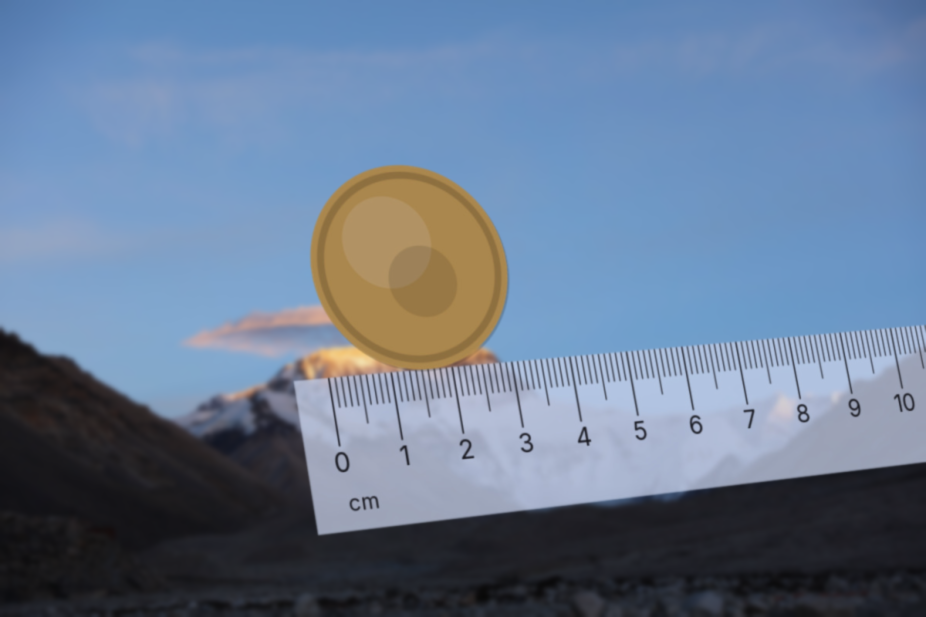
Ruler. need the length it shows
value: 3.2 cm
